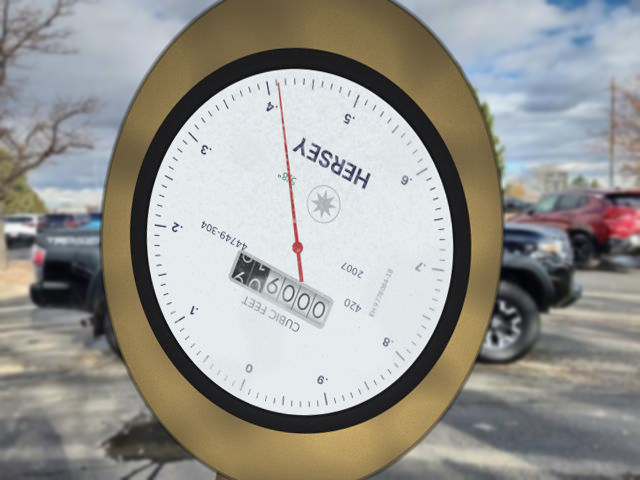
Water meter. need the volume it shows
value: 909.41 ft³
